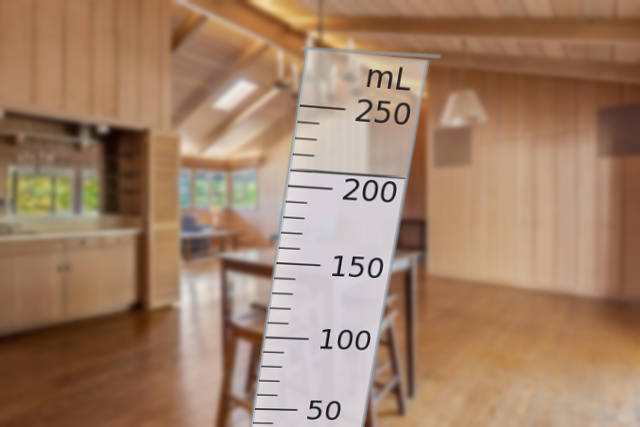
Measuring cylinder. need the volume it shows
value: 210 mL
